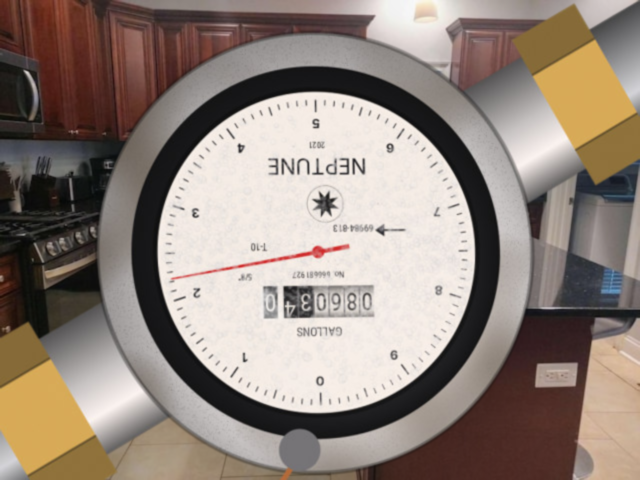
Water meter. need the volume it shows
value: 860342.2 gal
